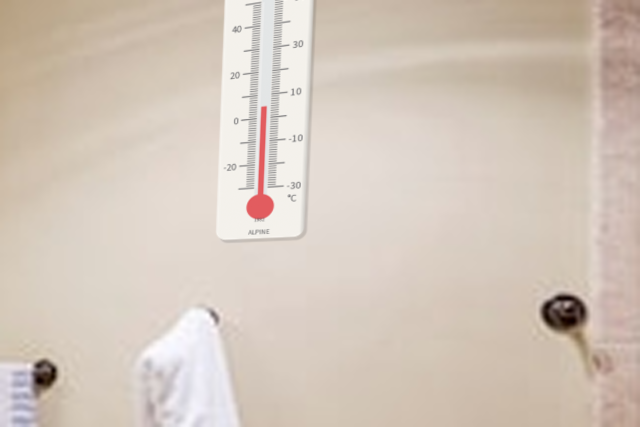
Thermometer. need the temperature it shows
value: 5 °C
